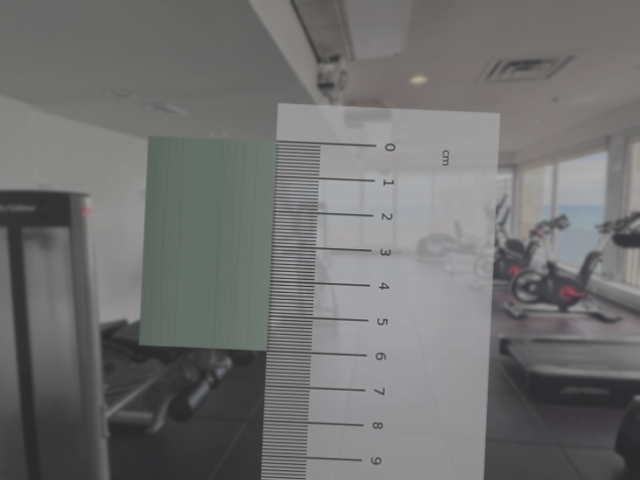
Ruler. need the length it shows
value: 6 cm
